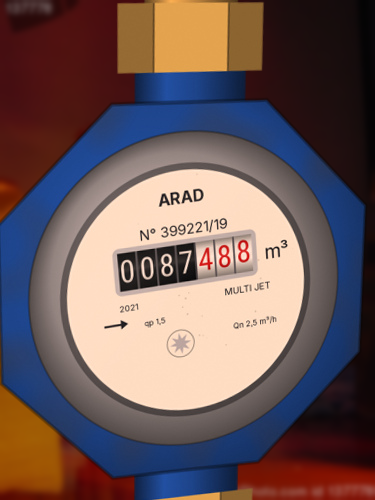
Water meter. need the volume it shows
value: 87.488 m³
